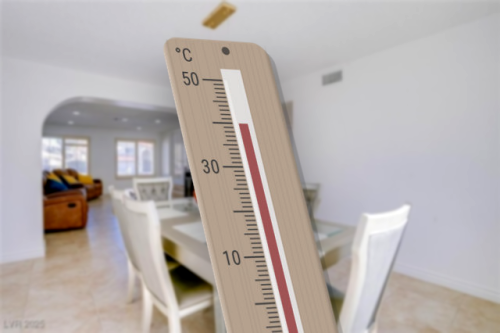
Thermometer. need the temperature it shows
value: 40 °C
